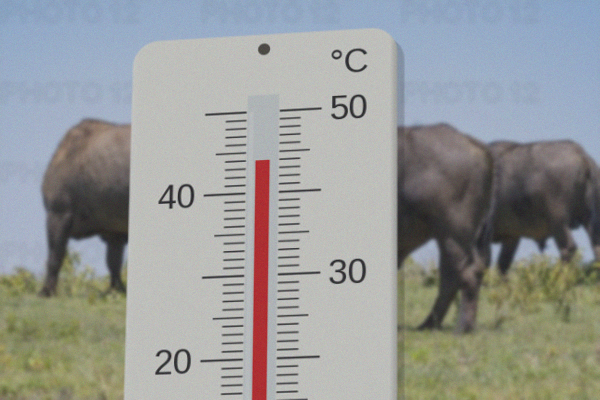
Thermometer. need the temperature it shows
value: 44 °C
